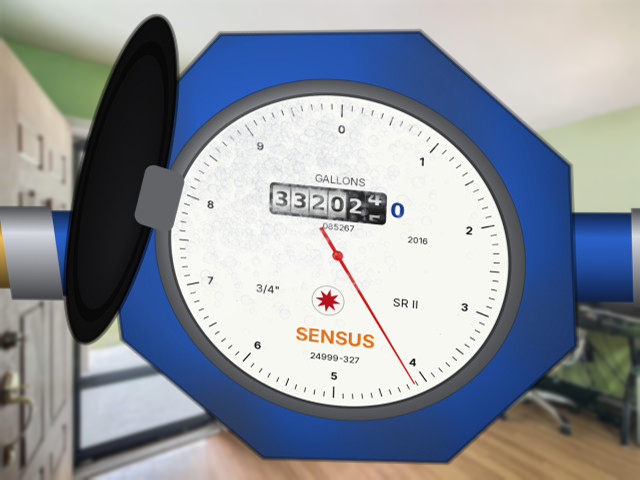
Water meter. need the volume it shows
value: 3320244.1 gal
